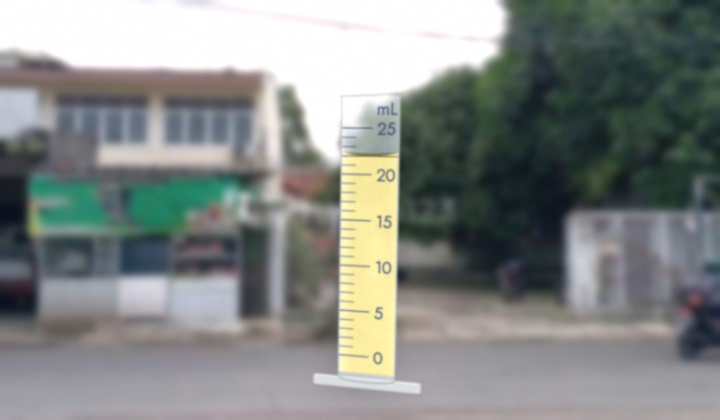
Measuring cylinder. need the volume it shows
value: 22 mL
